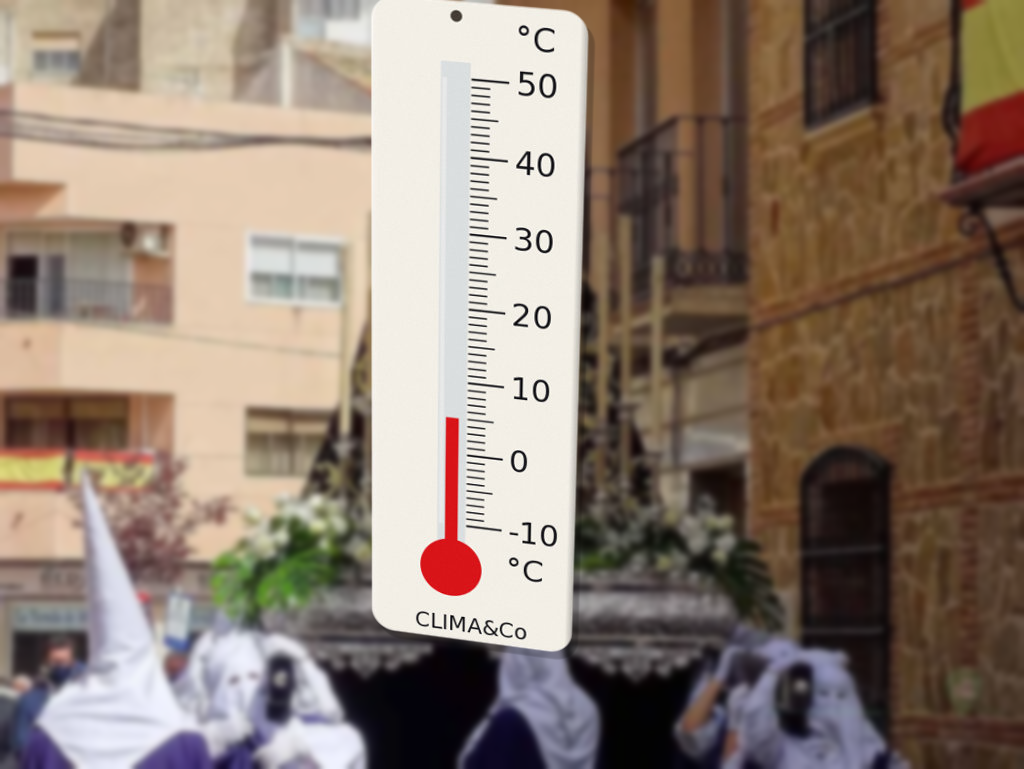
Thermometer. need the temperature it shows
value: 5 °C
